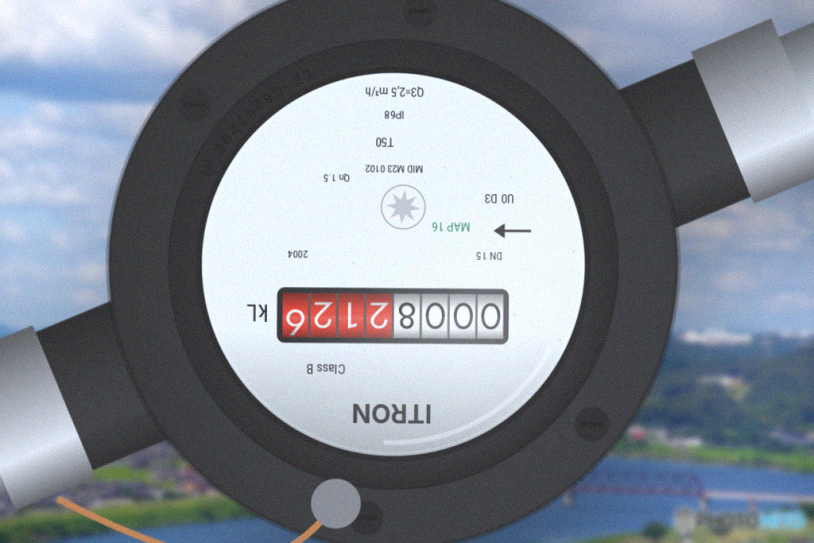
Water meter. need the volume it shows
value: 8.2126 kL
